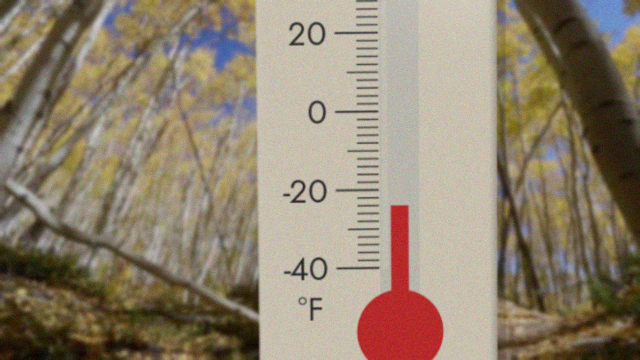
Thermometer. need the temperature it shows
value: -24 °F
